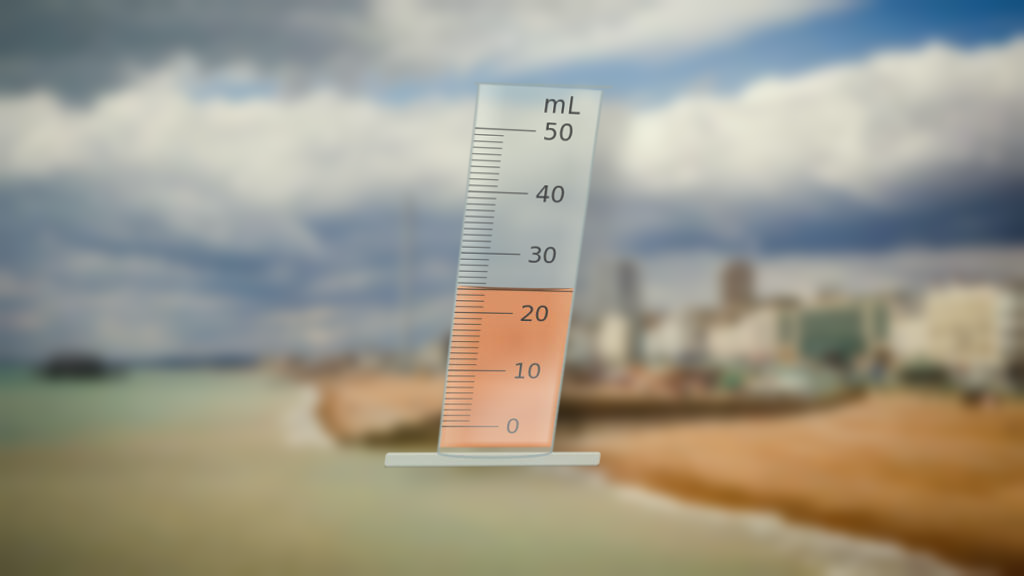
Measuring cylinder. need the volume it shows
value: 24 mL
